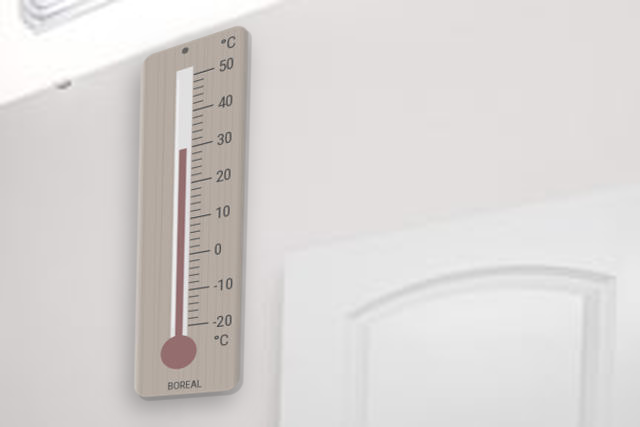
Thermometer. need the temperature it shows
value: 30 °C
